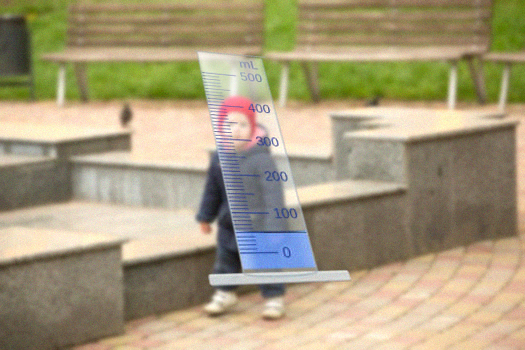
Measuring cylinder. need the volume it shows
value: 50 mL
